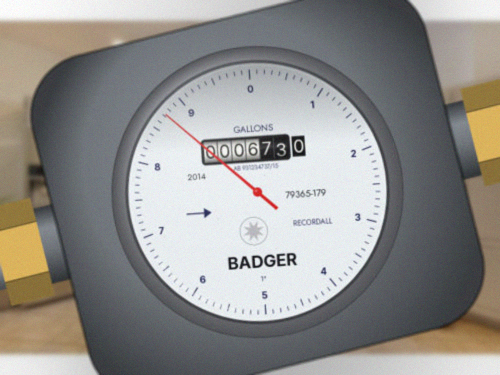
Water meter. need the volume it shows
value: 6728.7 gal
